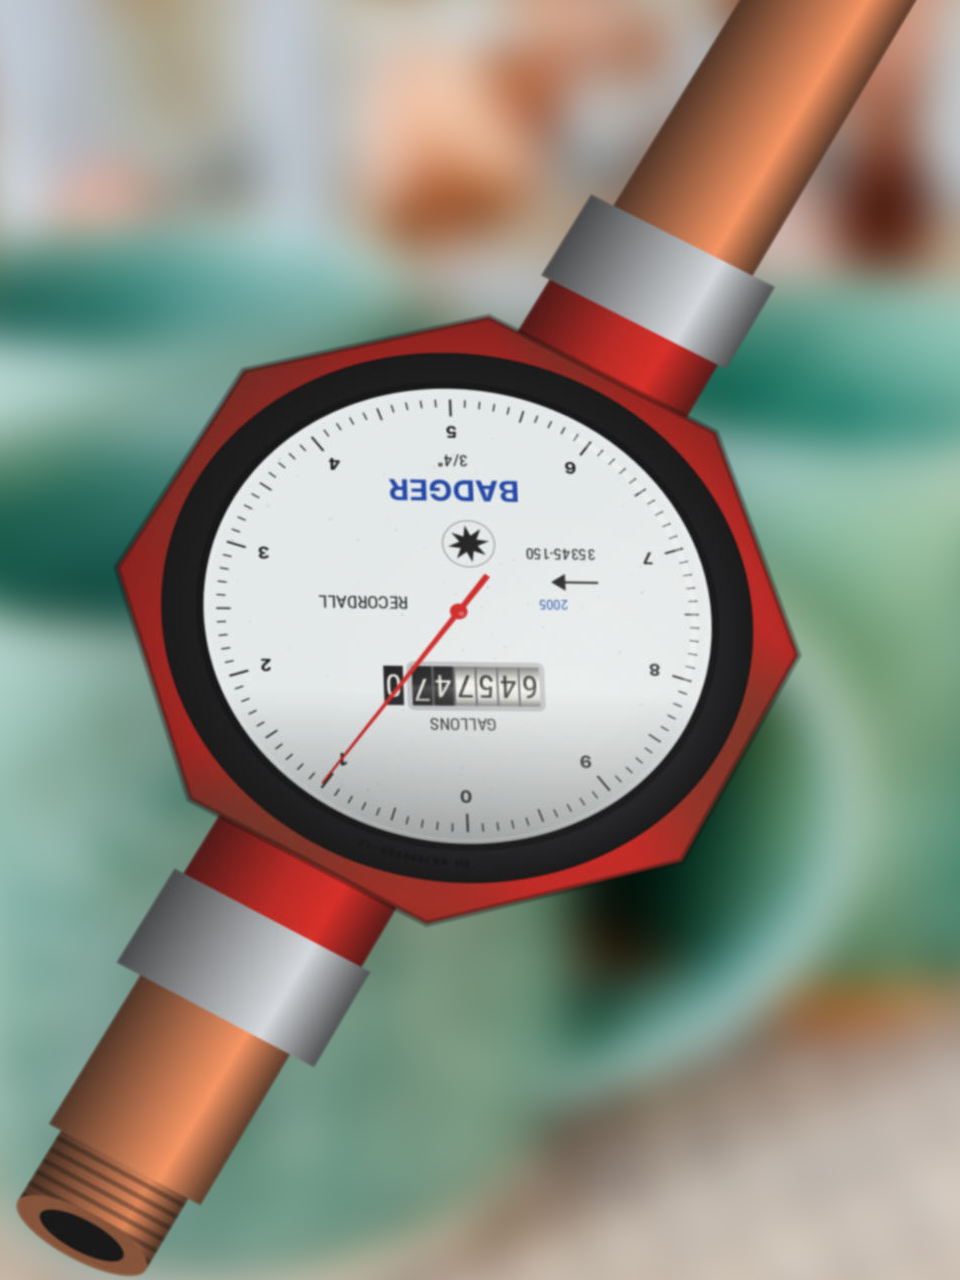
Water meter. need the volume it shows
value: 6457471.0 gal
